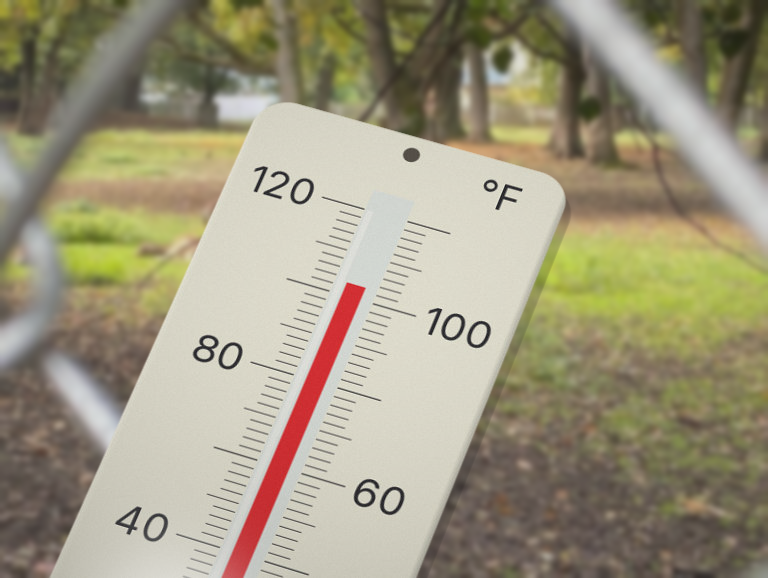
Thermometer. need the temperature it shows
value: 103 °F
